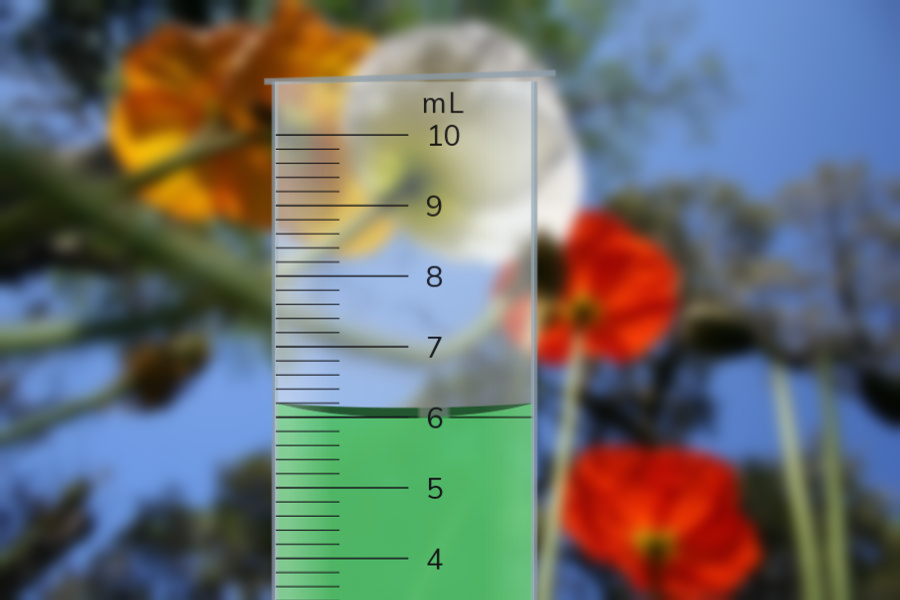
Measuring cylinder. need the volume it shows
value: 6 mL
